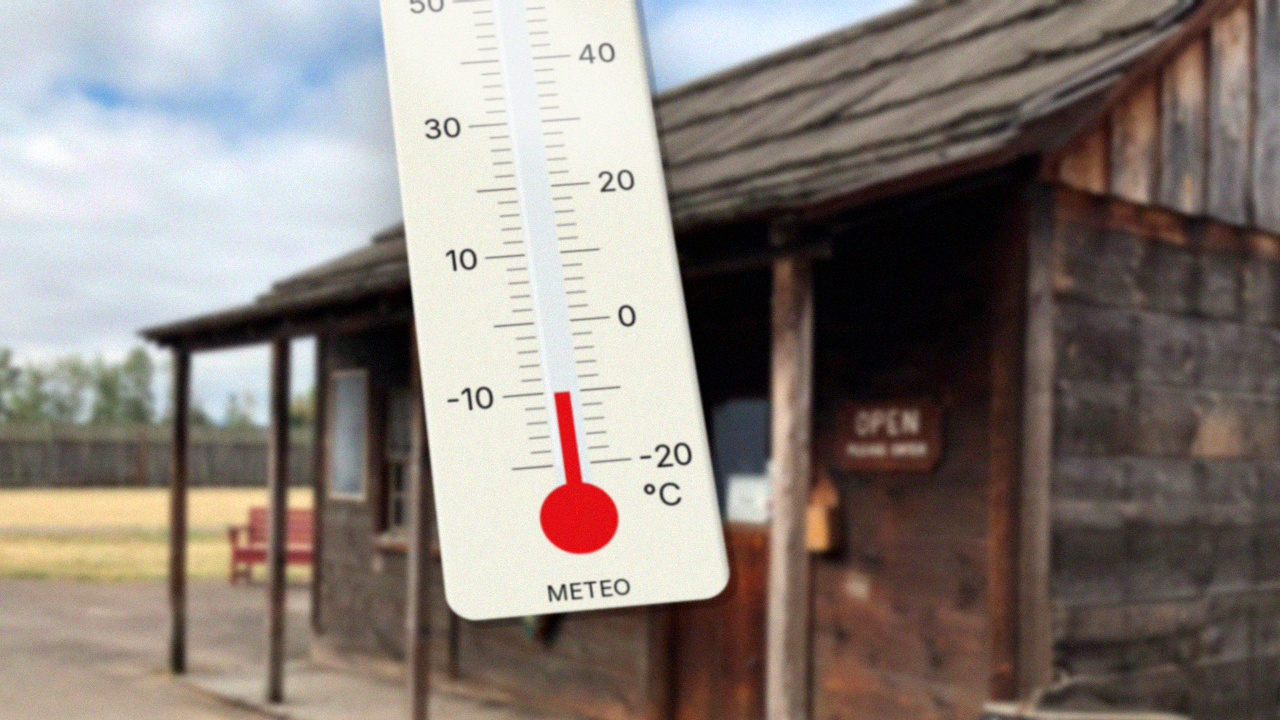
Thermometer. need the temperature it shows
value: -10 °C
